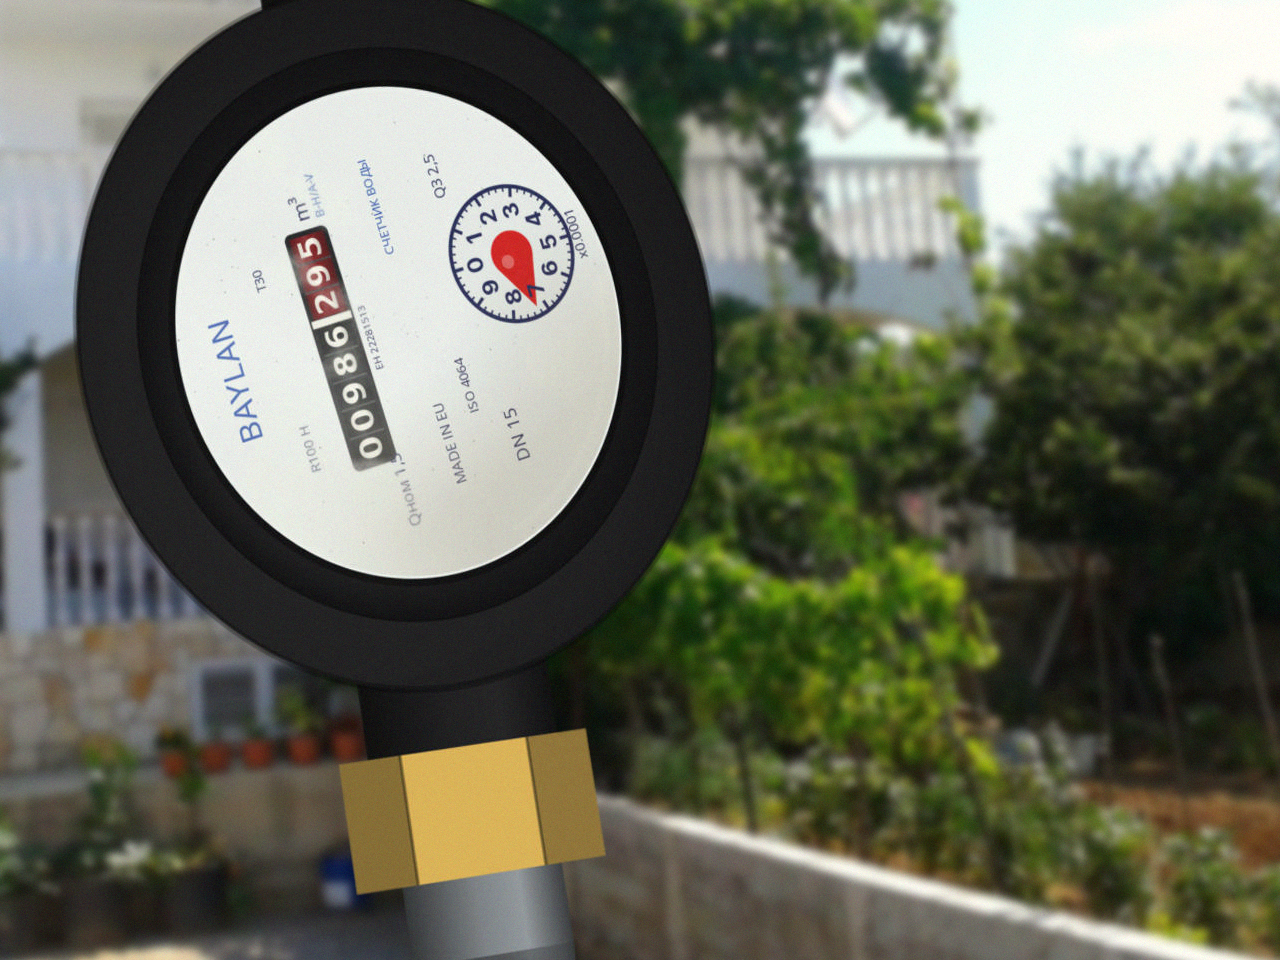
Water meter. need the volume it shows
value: 986.2957 m³
